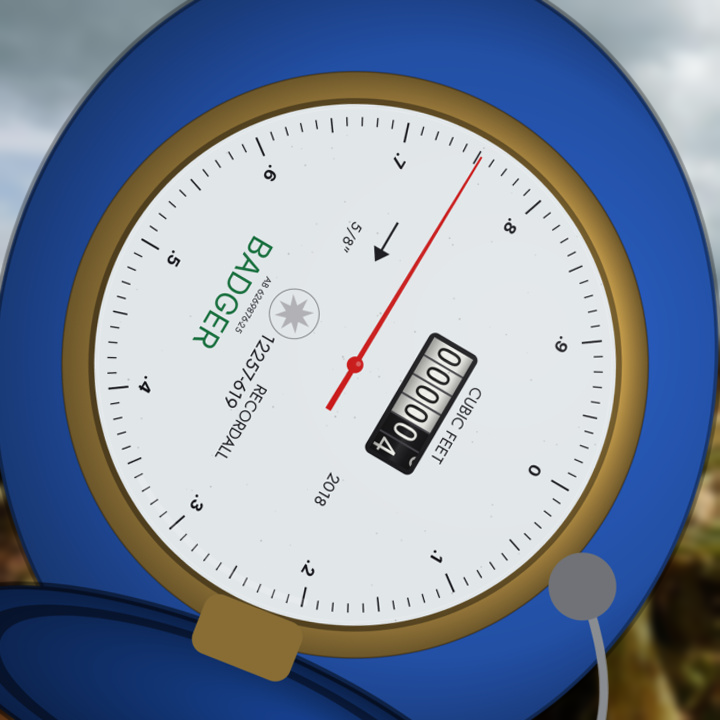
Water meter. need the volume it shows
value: 3.75 ft³
